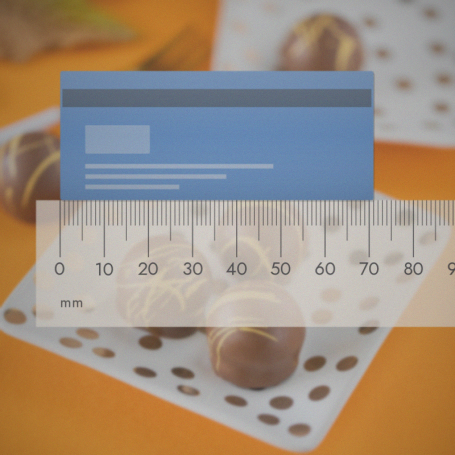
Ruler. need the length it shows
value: 71 mm
